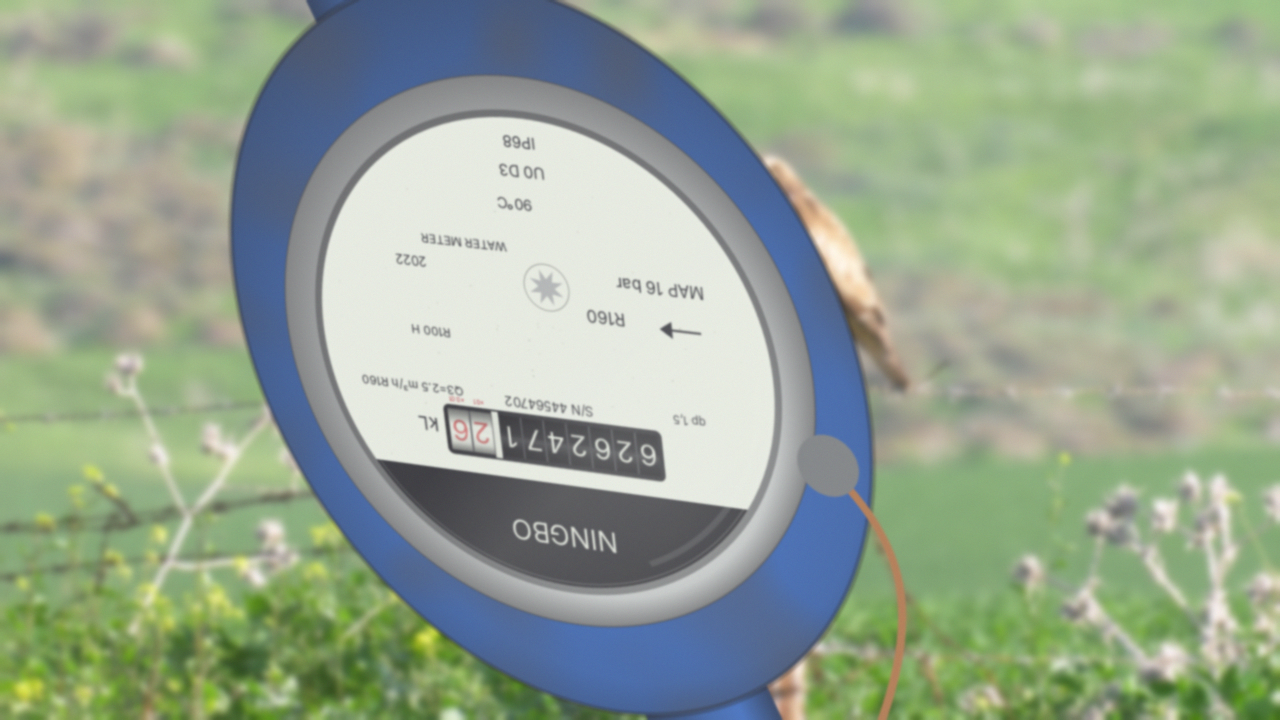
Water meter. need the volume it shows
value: 6262471.26 kL
